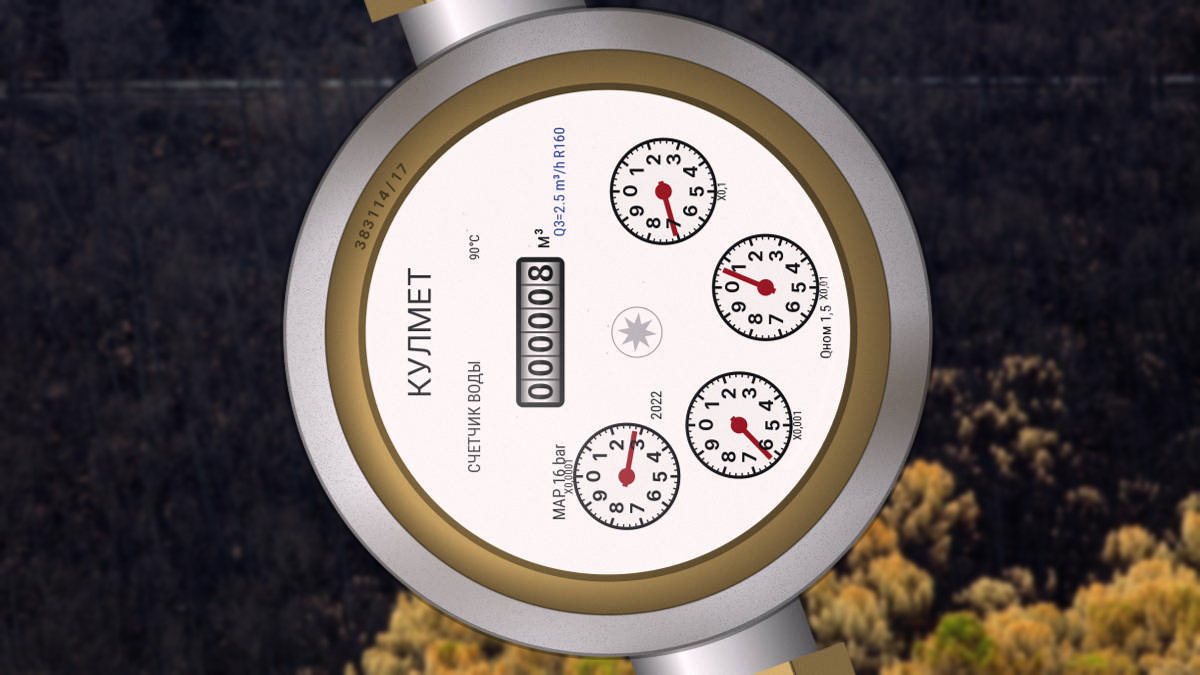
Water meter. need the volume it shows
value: 8.7062 m³
